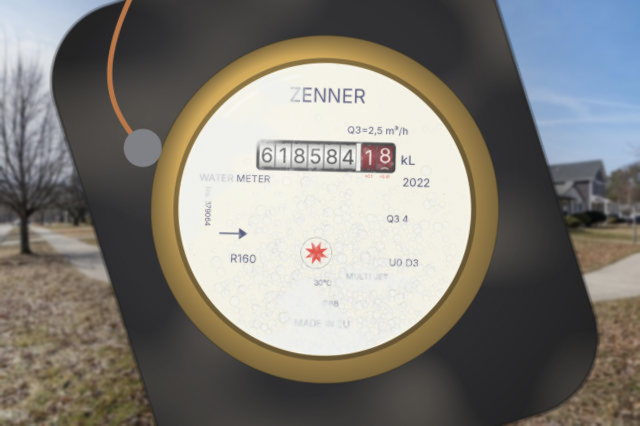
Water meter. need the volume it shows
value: 618584.18 kL
